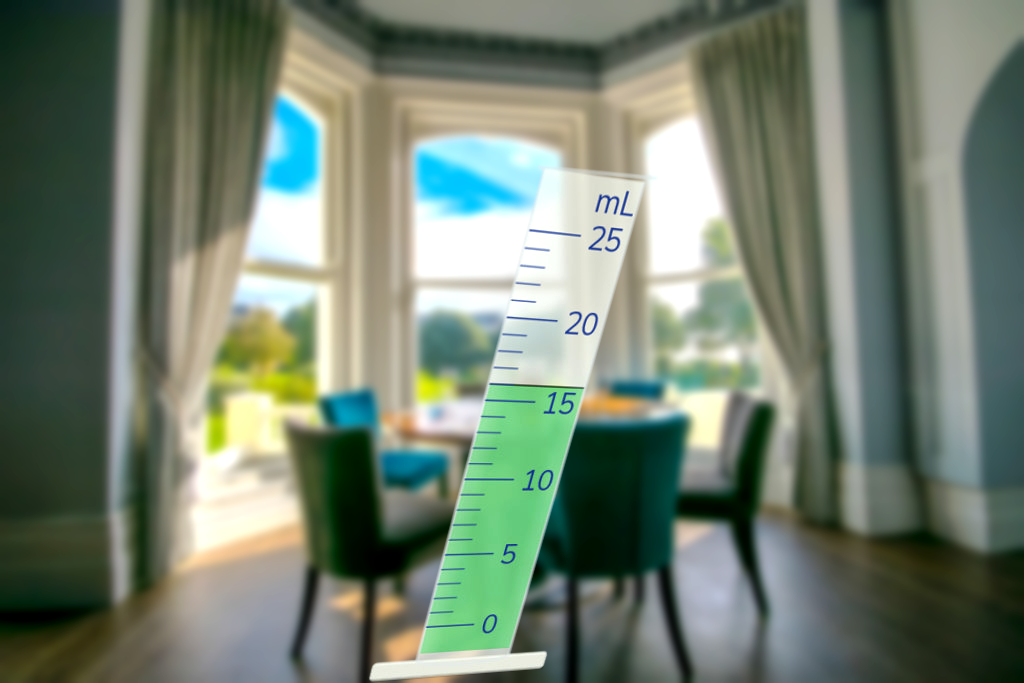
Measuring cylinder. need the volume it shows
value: 16 mL
